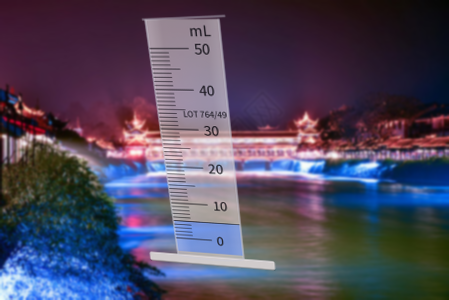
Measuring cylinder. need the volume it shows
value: 5 mL
